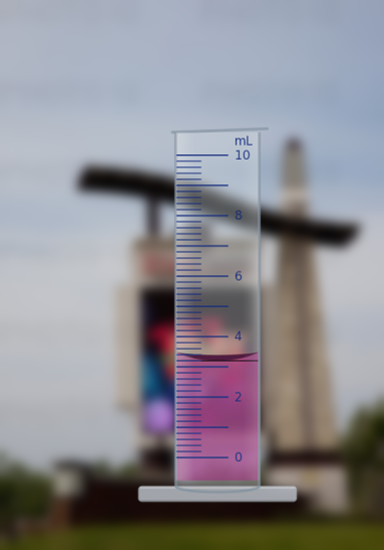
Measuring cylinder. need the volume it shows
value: 3.2 mL
